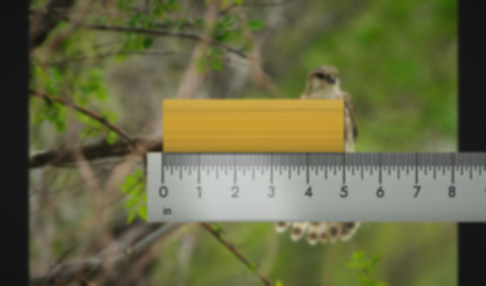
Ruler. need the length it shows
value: 5 in
